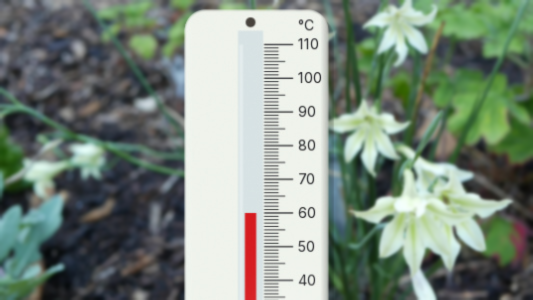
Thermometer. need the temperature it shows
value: 60 °C
